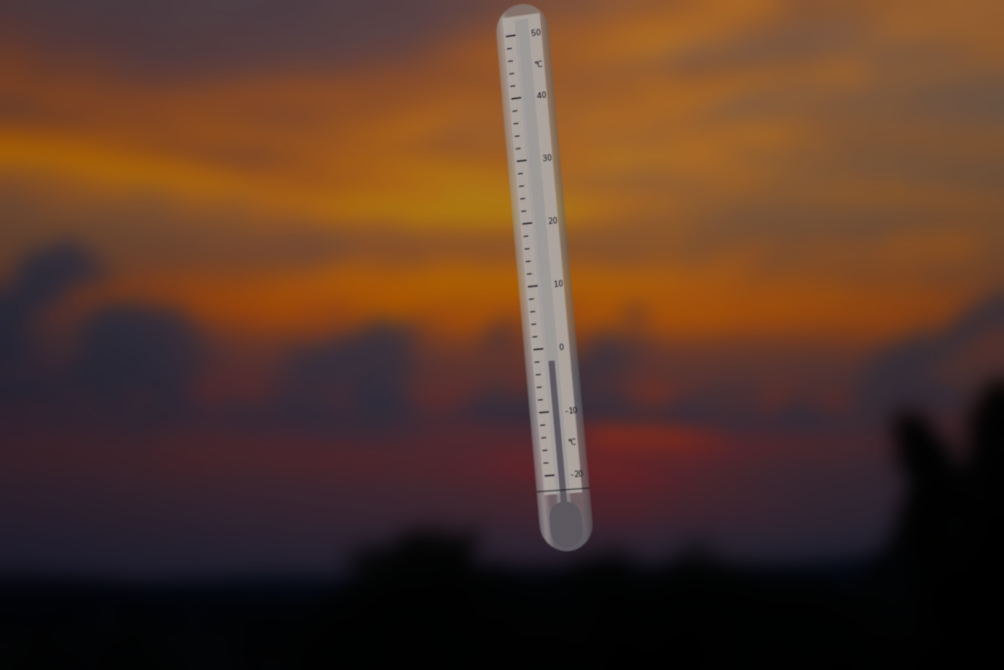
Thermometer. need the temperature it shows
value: -2 °C
